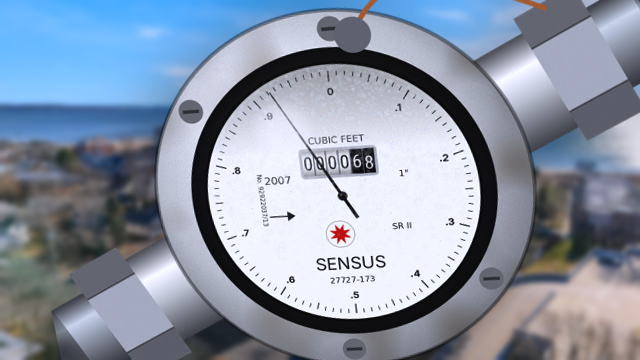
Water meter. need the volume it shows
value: 67.92 ft³
